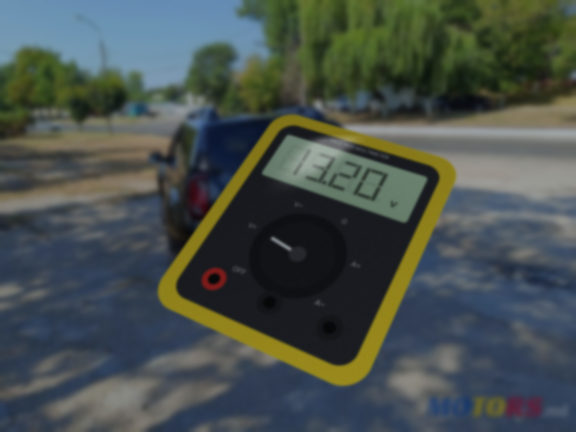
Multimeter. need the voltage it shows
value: 13.20 V
